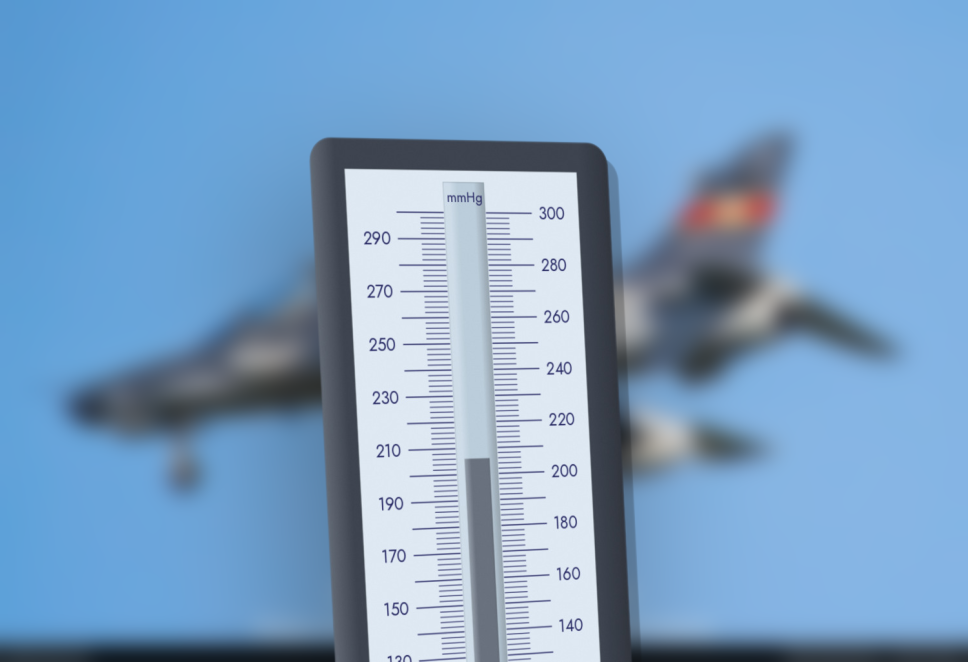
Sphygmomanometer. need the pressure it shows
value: 206 mmHg
